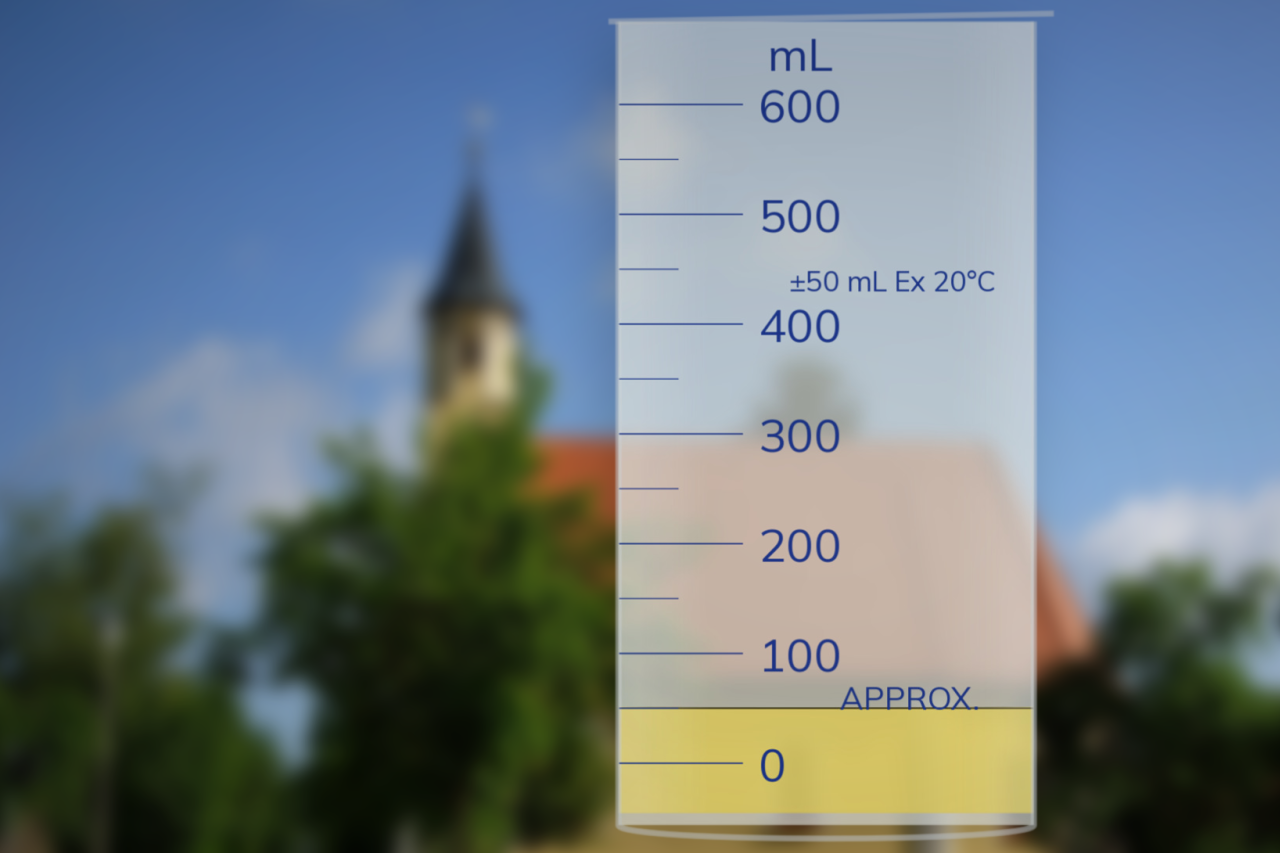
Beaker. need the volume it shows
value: 50 mL
